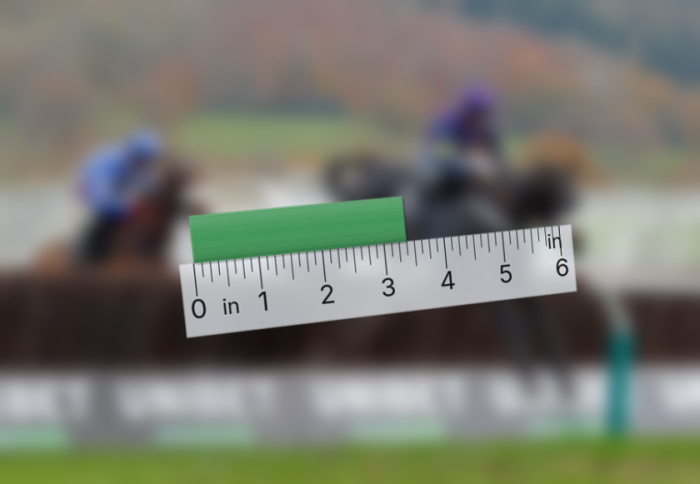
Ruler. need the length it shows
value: 3.375 in
